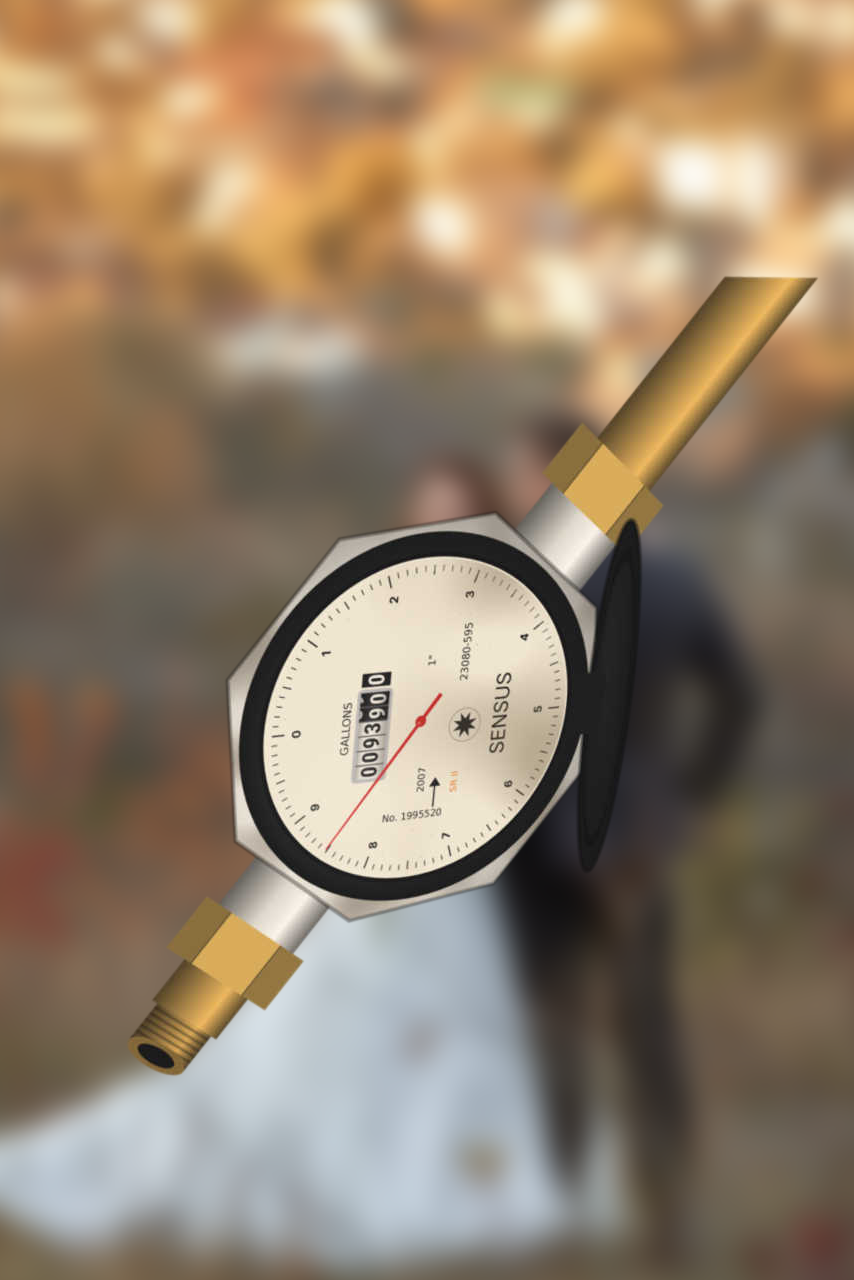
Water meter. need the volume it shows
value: 93898.5 gal
